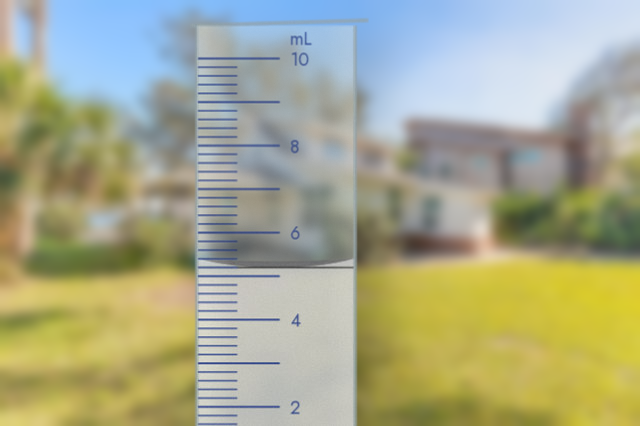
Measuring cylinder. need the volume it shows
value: 5.2 mL
